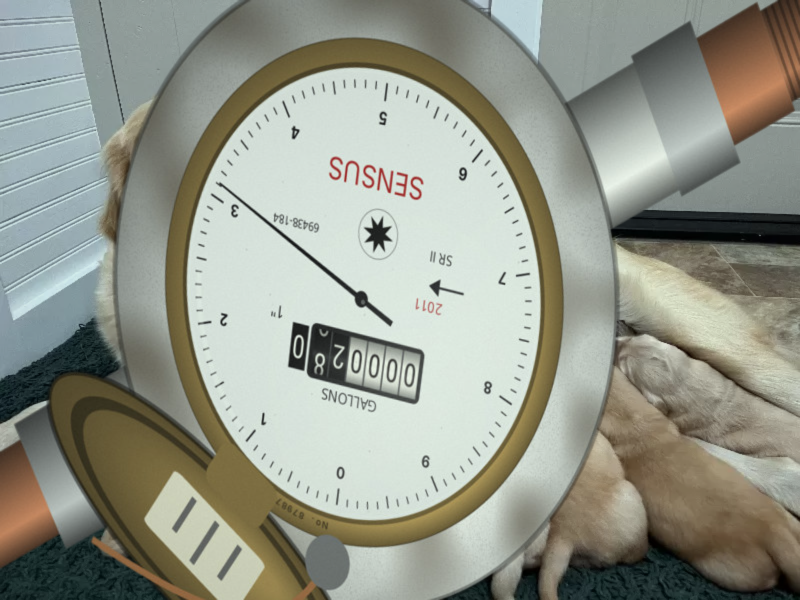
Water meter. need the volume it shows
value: 283.1 gal
